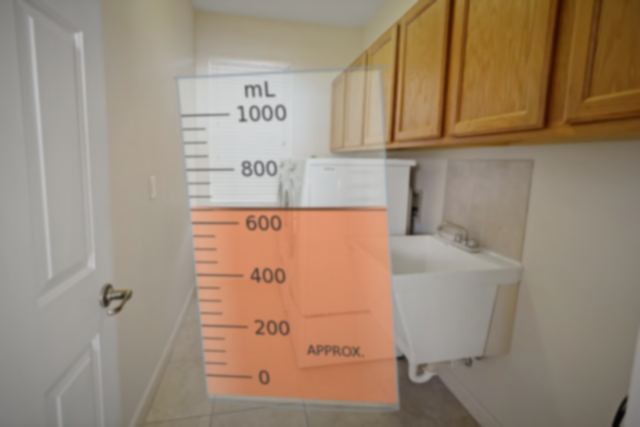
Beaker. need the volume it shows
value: 650 mL
